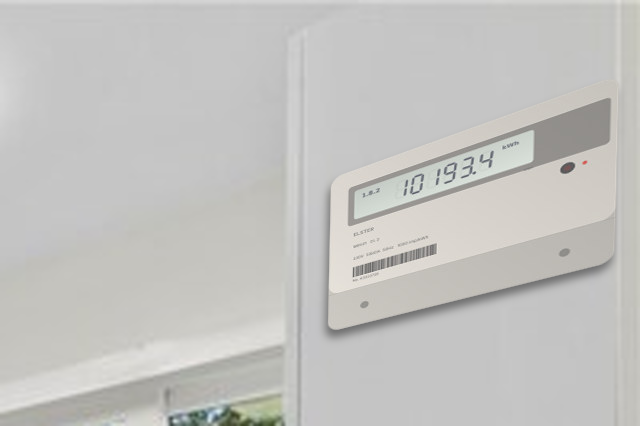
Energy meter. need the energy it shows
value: 10193.4 kWh
